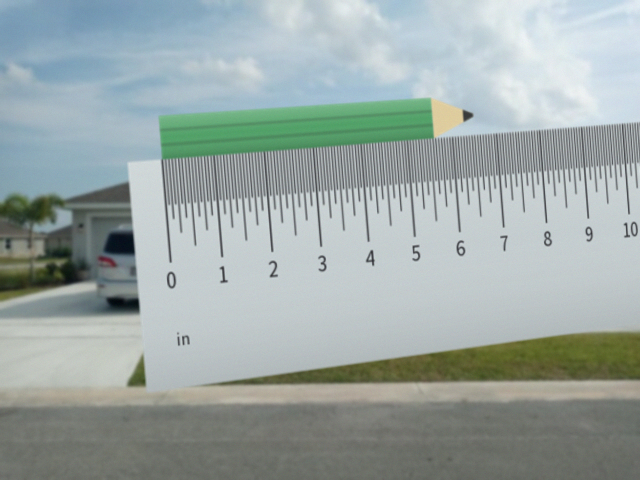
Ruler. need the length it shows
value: 6.5 in
